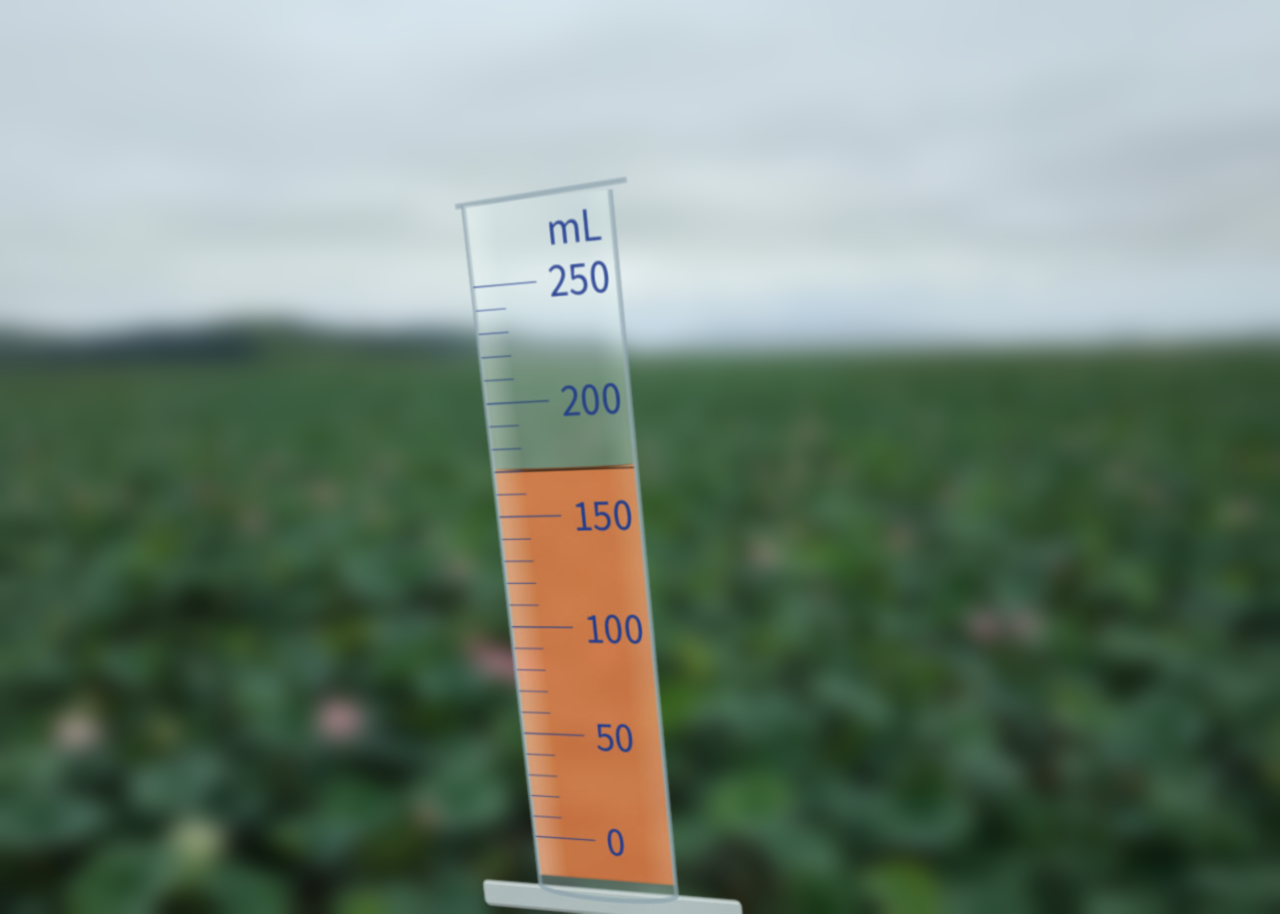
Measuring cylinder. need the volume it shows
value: 170 mL
